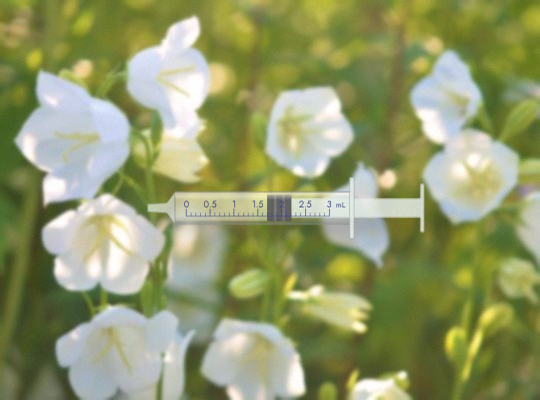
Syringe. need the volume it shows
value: 1.7 mL
